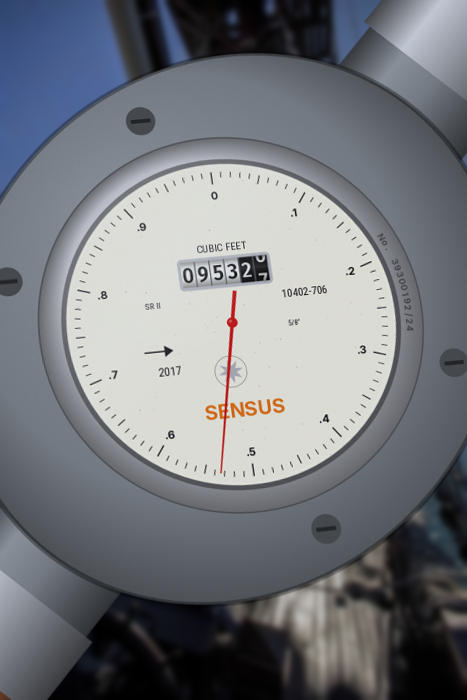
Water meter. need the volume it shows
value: 95326.53 ft³
